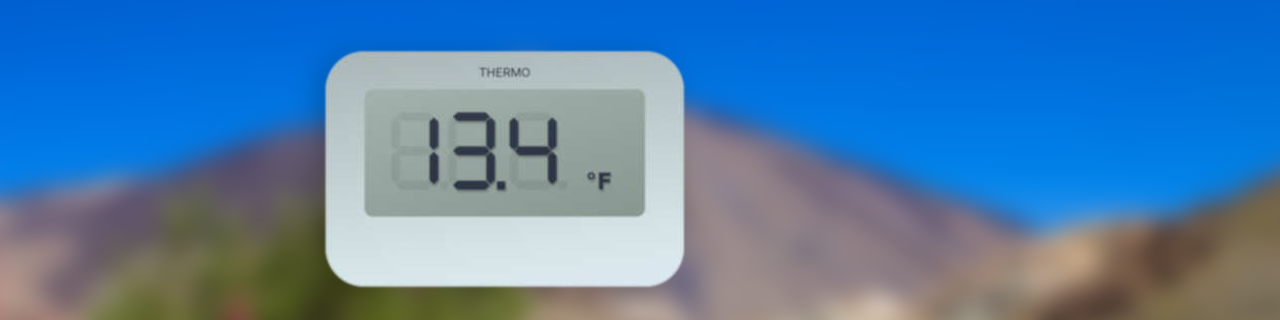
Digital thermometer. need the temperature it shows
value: 13.4 °F
